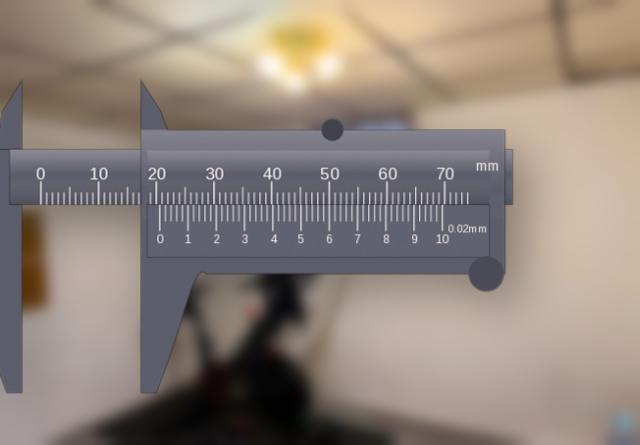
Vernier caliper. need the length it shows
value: 20.6 mm
